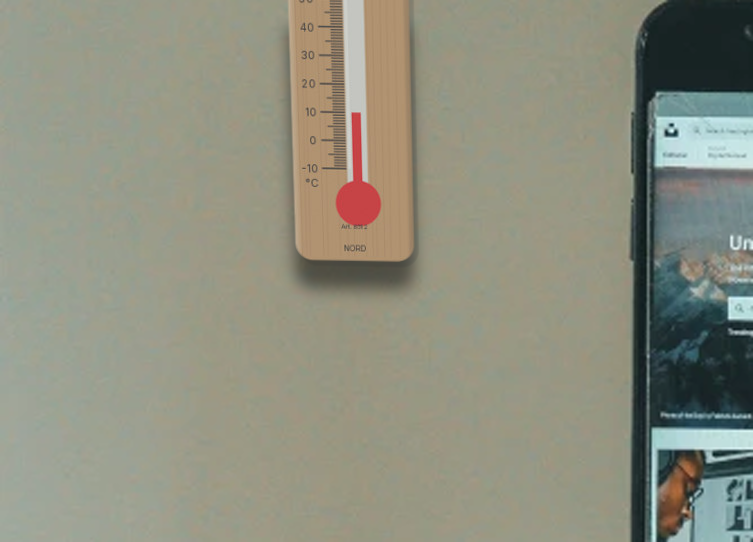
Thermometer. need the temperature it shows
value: 10 °C
